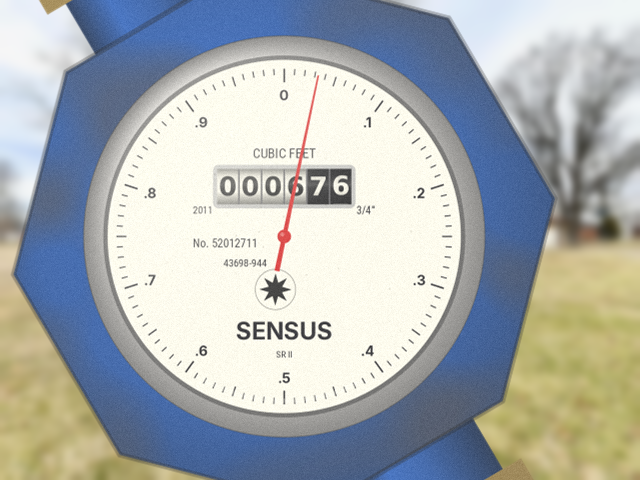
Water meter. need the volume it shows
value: 676.03 ft³
